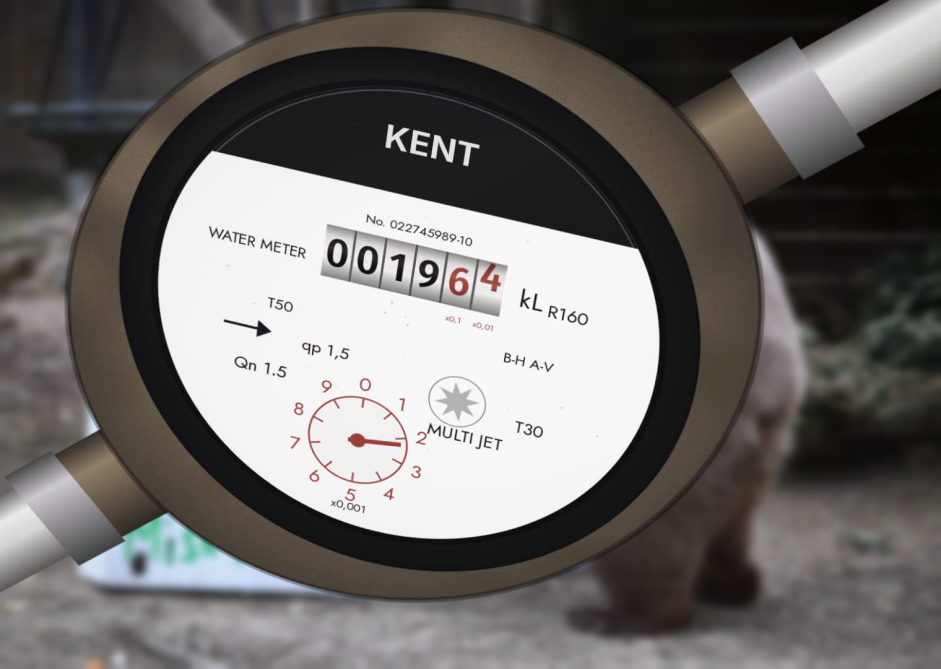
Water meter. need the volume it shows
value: 19.642 kL
